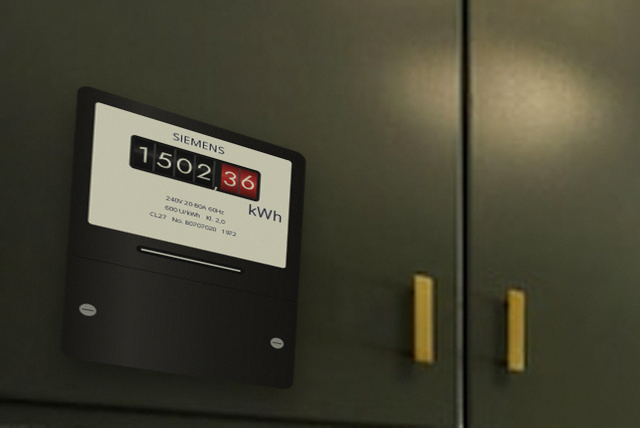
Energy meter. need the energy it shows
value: 1502.36 kWh
